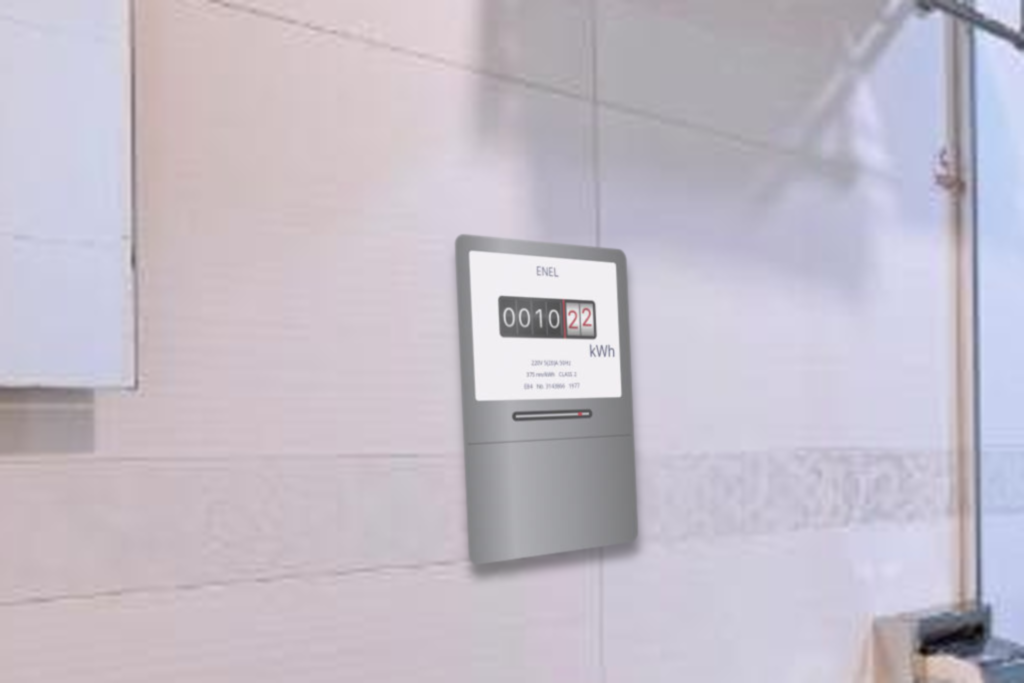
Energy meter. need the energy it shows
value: 10.22 kWh
